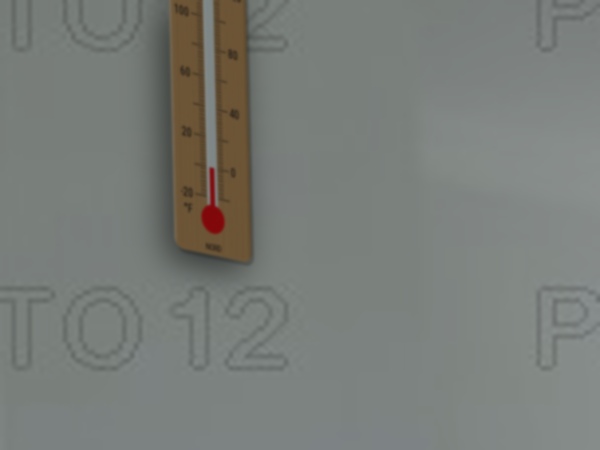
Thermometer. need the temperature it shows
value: 0 °F
